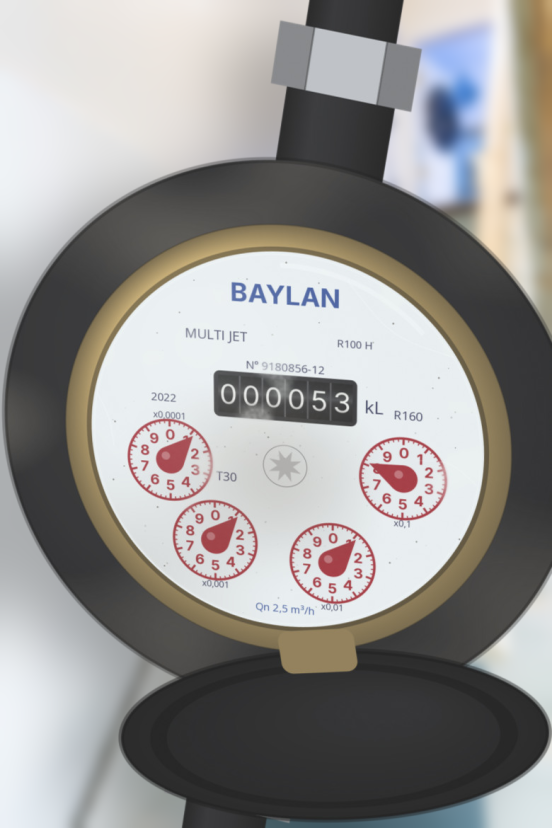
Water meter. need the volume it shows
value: 53.8111 kL
